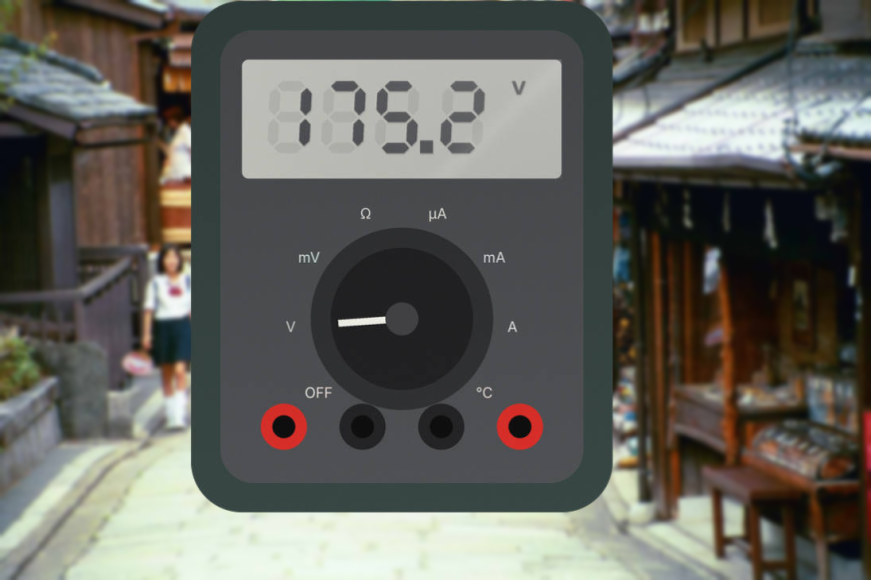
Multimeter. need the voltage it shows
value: 175.2 V
